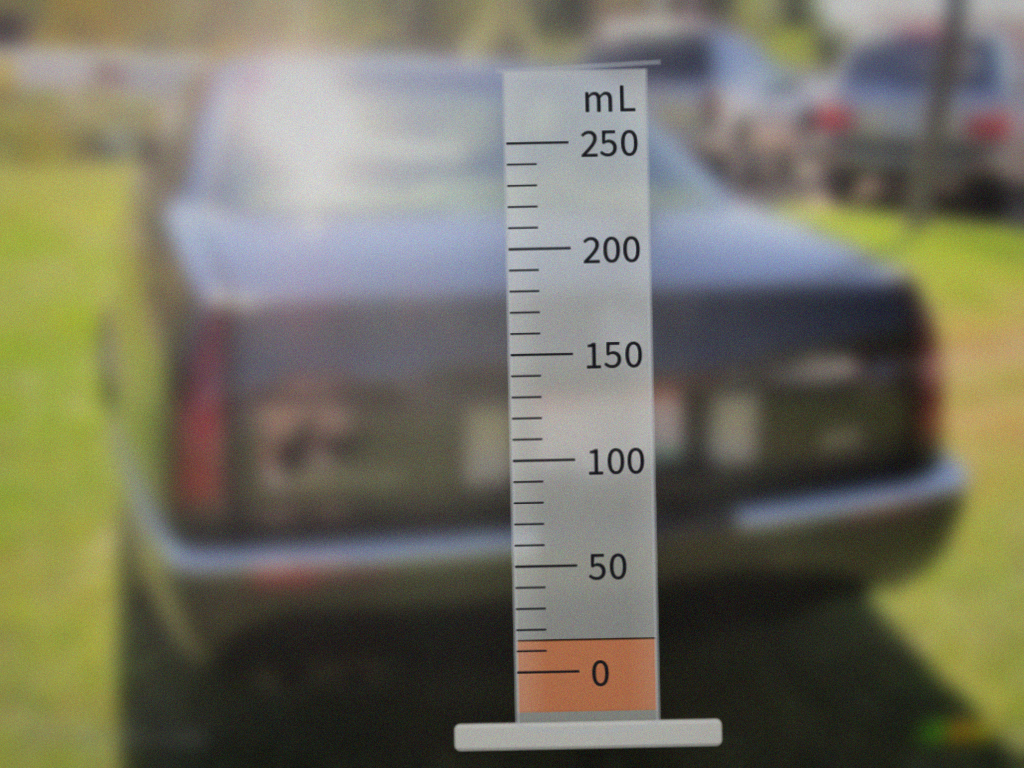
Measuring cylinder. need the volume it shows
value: 15 mL
